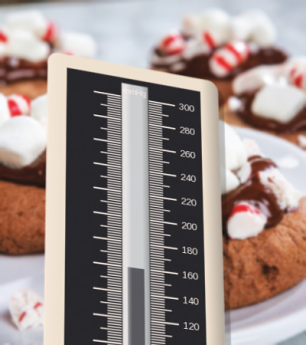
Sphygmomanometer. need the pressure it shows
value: 160 mmHg
